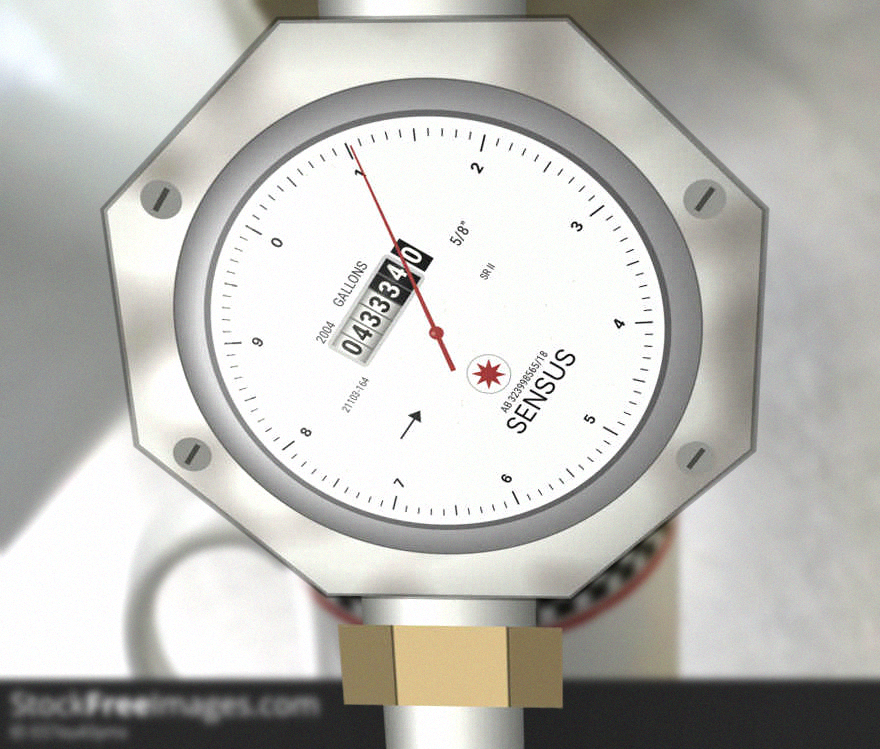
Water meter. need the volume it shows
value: 433341.0 gal
